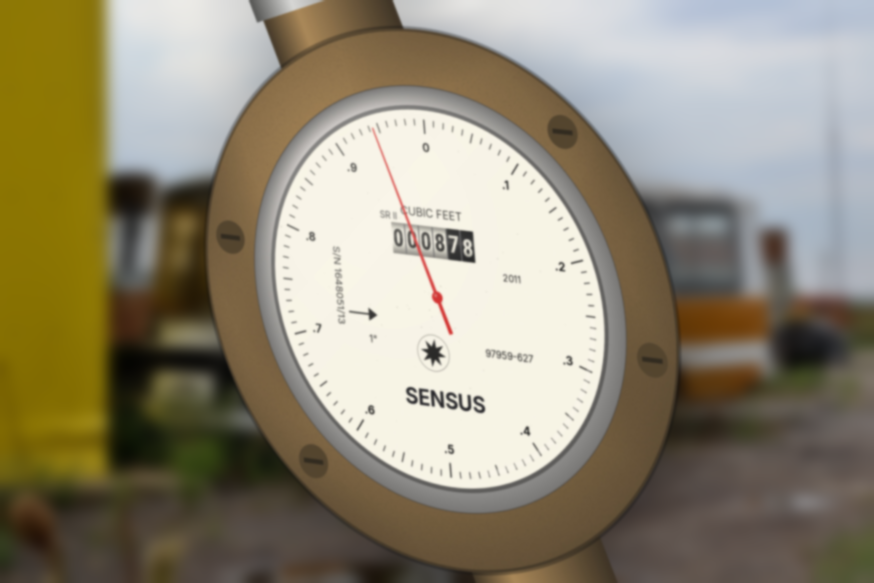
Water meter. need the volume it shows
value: 877.94 ft³
